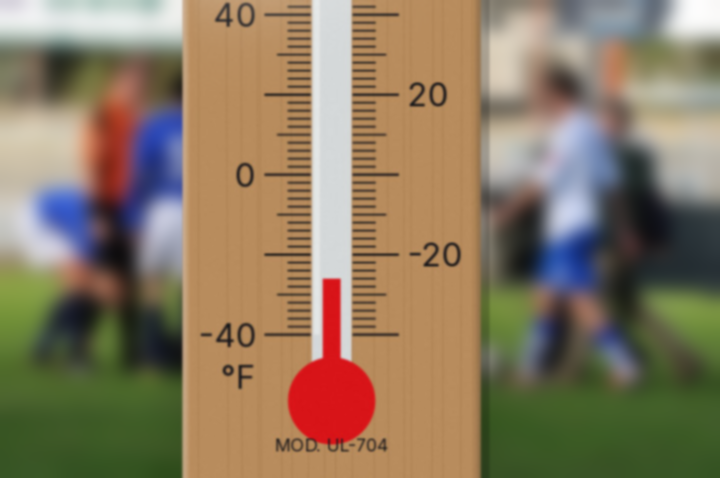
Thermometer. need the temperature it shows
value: -26 °F
